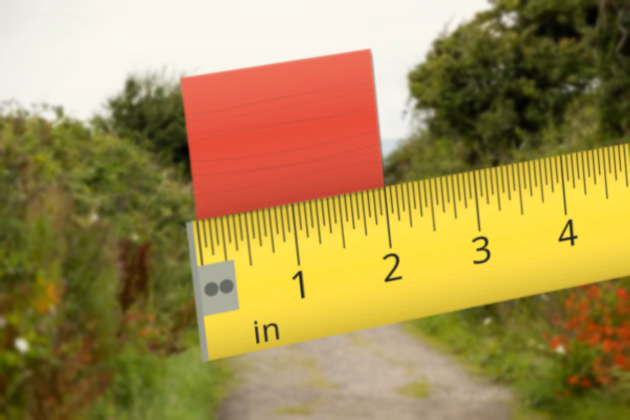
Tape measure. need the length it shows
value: 2 in
